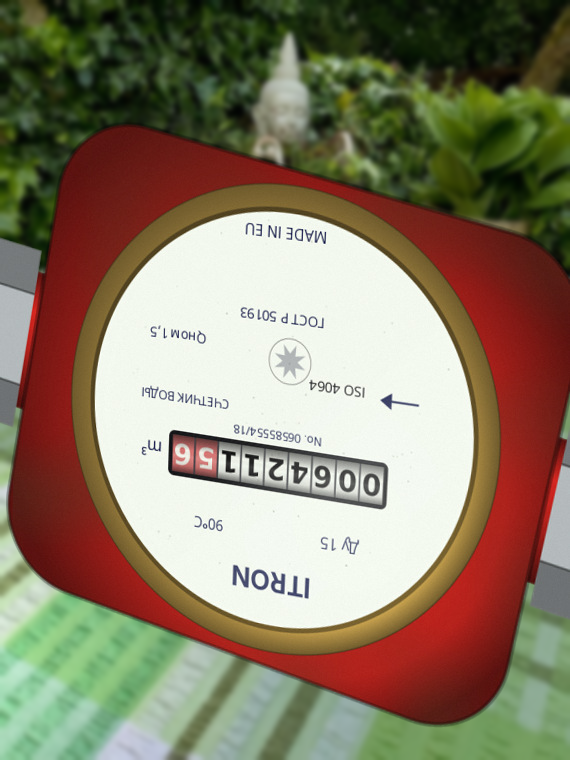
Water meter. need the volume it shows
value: 64211.56 m³
